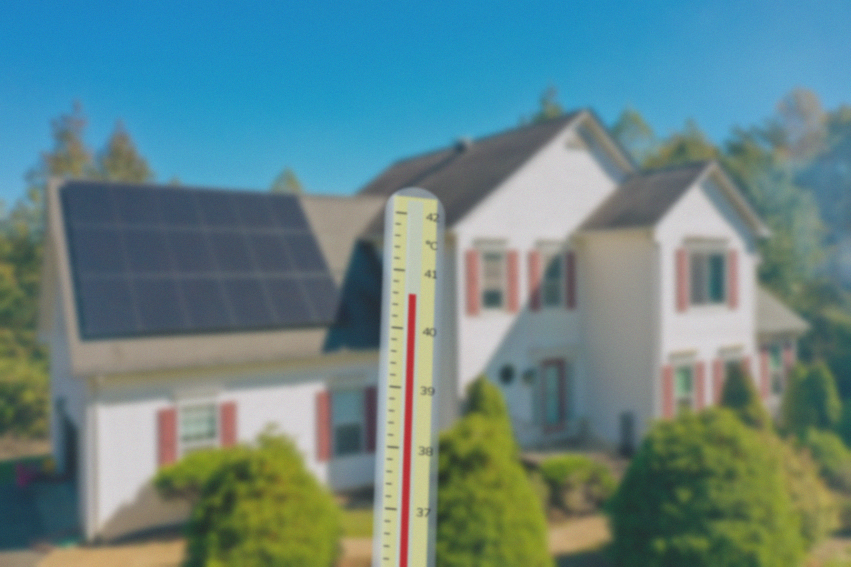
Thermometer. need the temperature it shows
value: 40.6 °C
